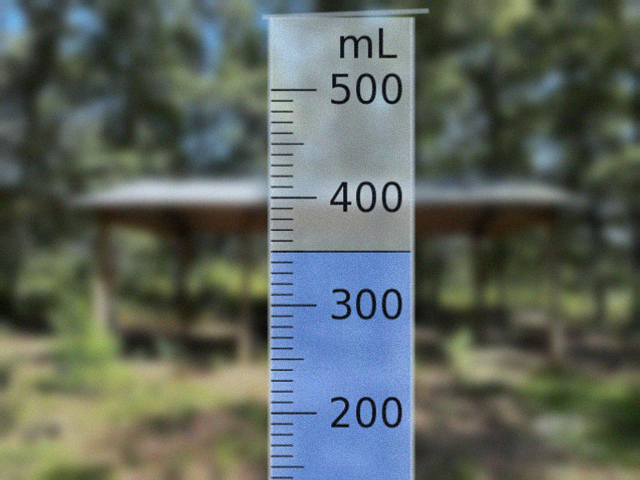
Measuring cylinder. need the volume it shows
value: 350 mL
